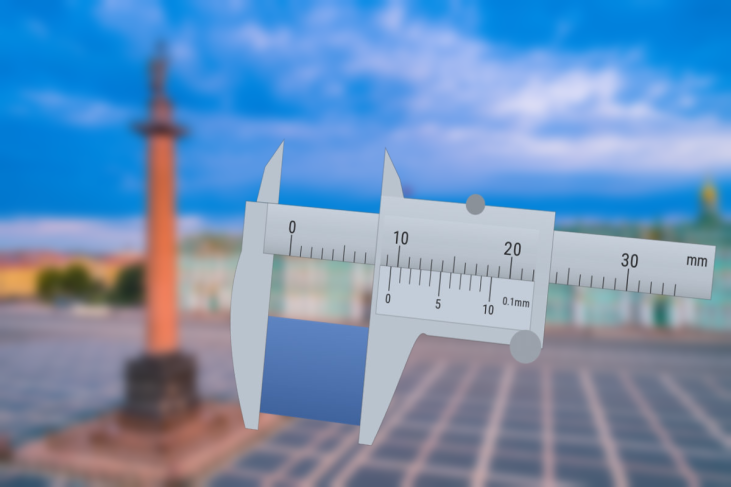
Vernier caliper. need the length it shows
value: 9.4 mm
